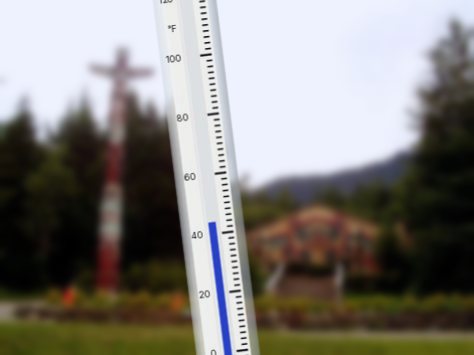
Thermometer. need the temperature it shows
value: 44 °F
